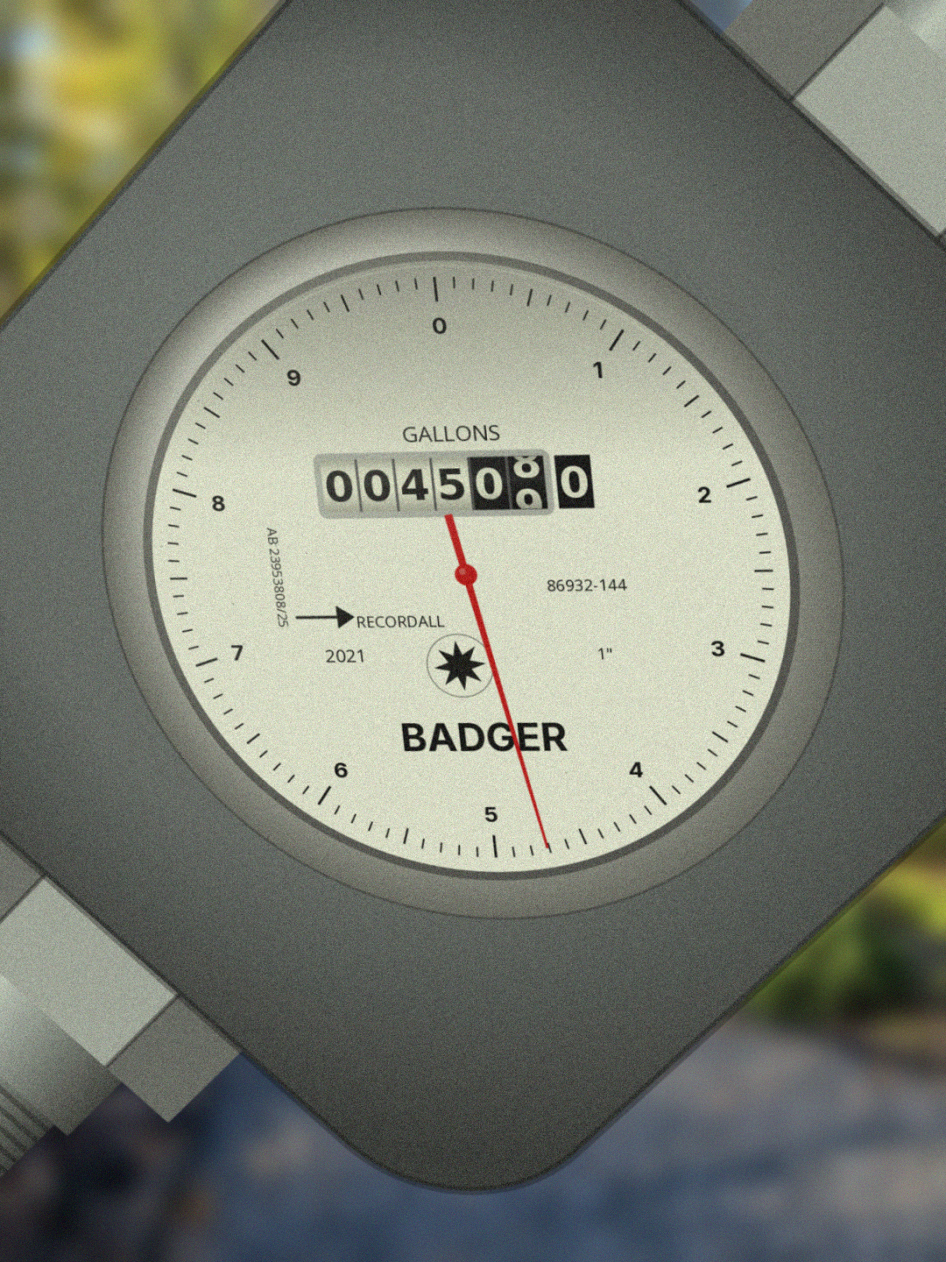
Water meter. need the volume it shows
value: 45084.7 gal
